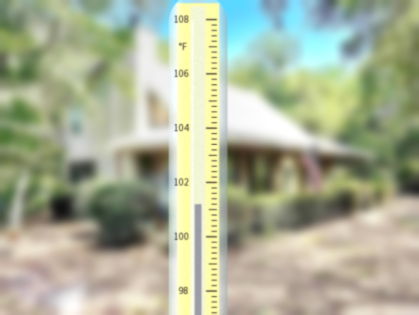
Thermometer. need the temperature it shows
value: 101.2 °F
